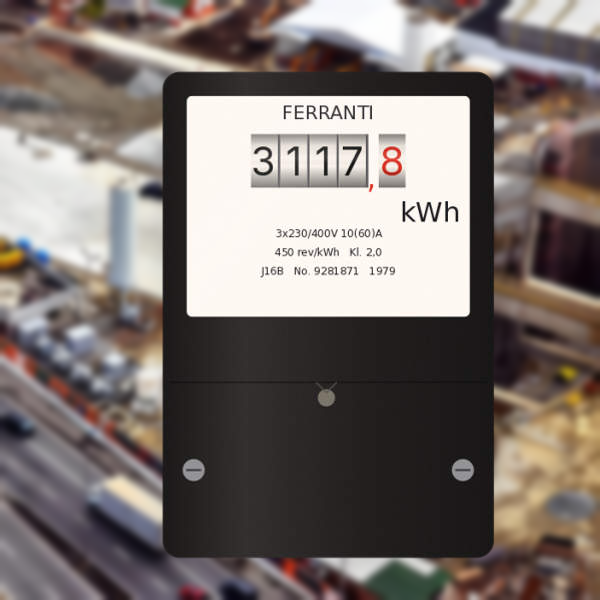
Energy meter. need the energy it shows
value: 3117.8 kWh
